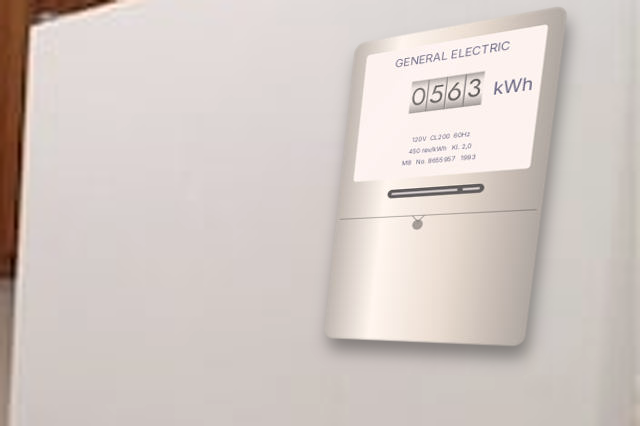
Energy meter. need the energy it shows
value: 563 kWh
